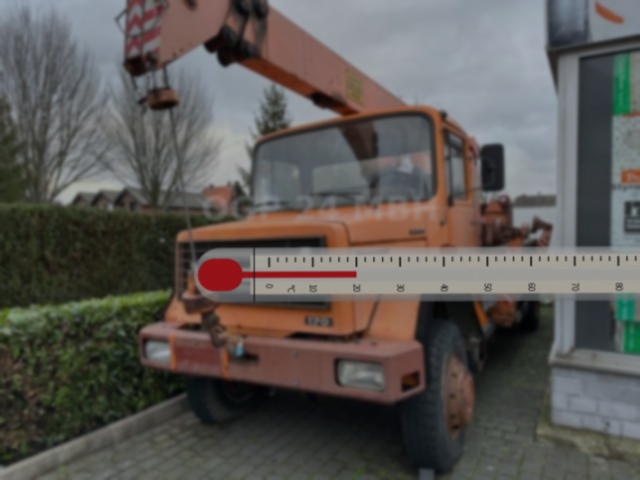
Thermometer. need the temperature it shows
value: 20 °C
